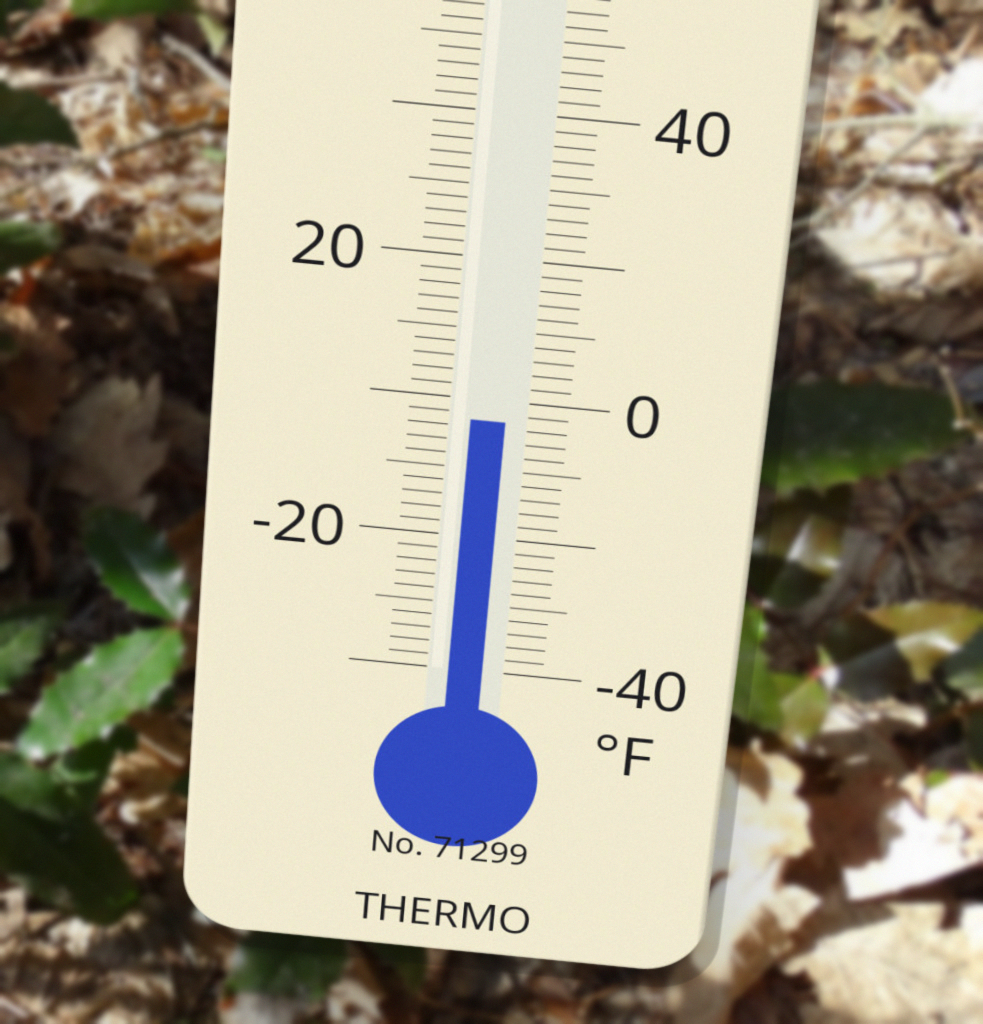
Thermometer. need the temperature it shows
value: -3 °F
